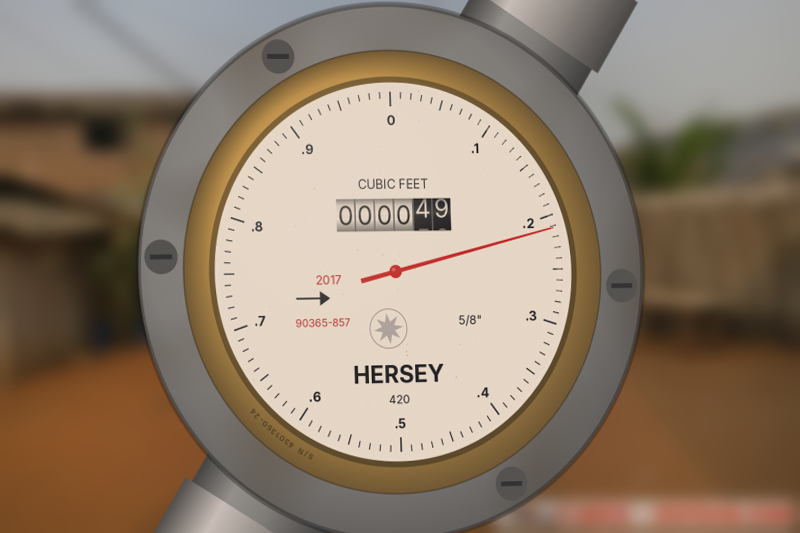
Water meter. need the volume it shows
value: 49.21 ft³
